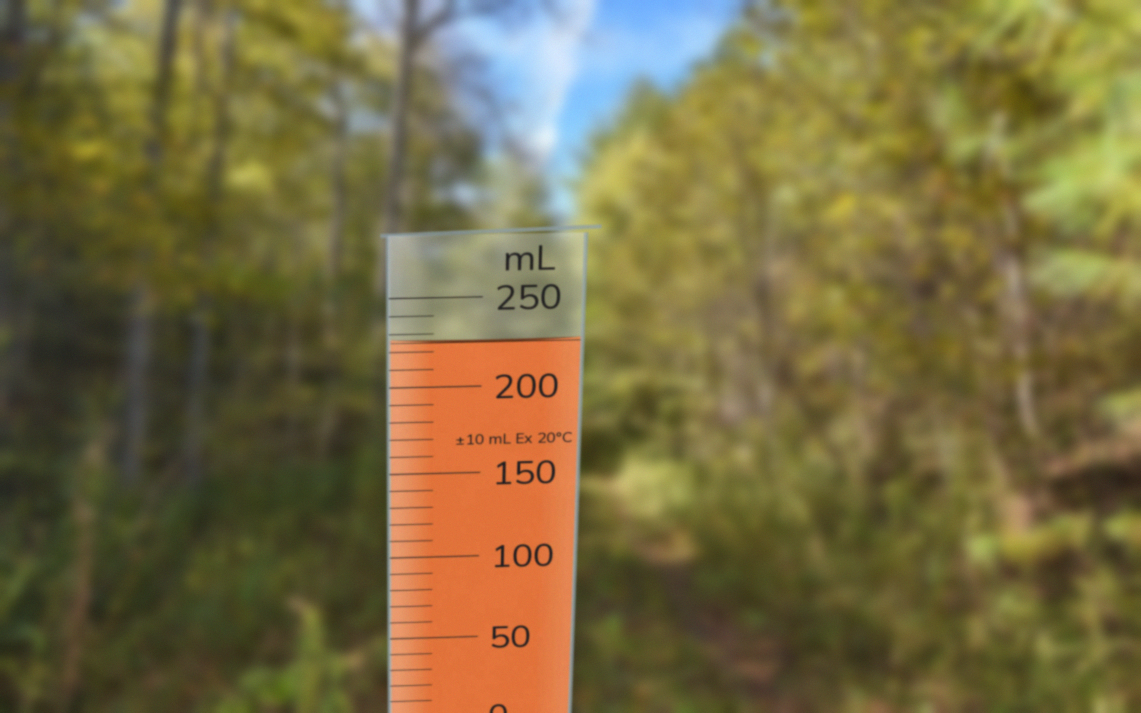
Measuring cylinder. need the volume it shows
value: 225 mL
